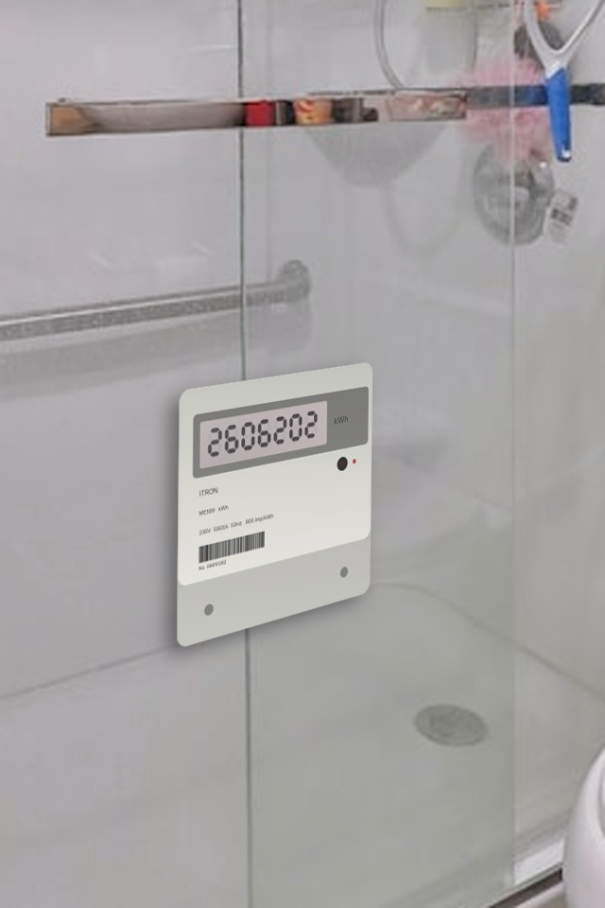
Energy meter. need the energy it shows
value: 2606202 kWh
